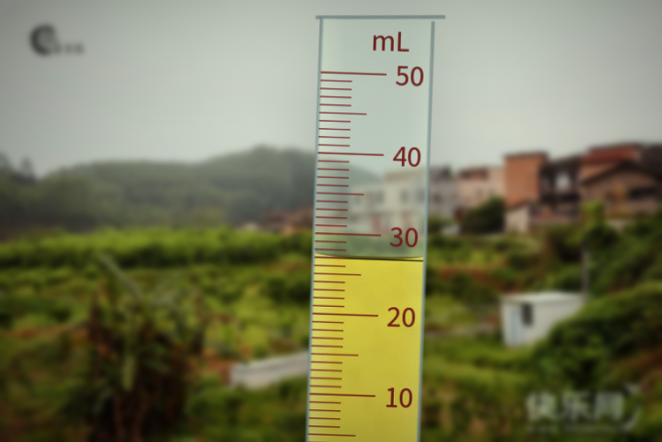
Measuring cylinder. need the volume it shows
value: 27 mL
